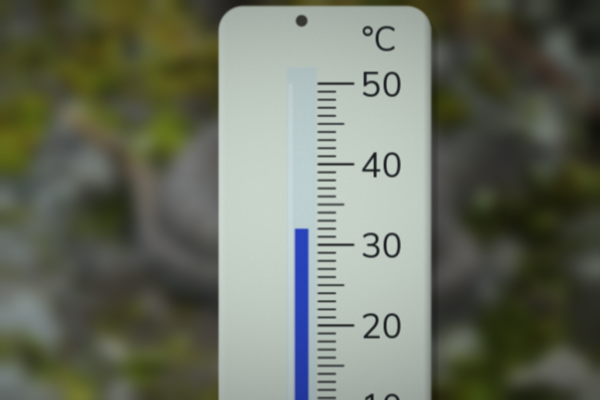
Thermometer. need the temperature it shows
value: 32 °C
